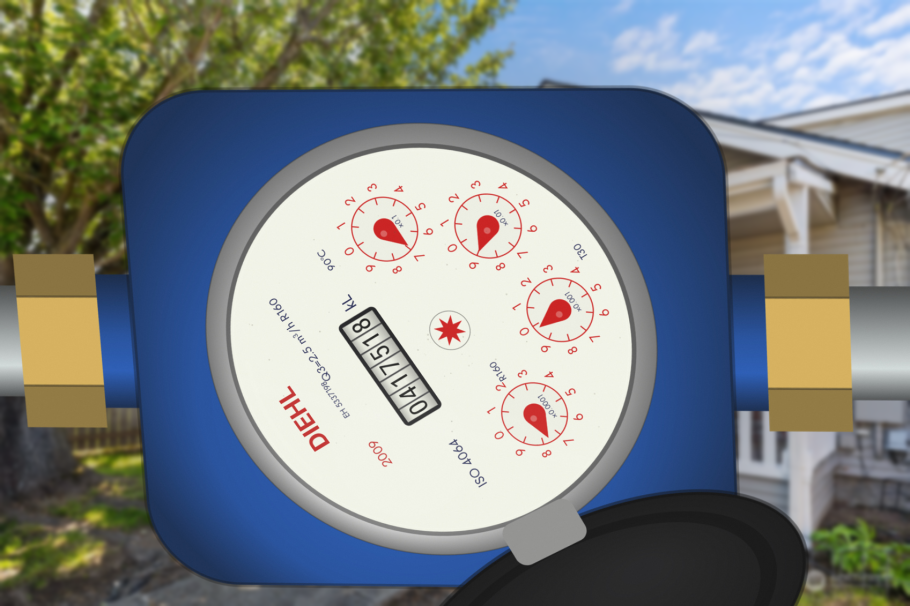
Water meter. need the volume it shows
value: 417518.6897 kL
